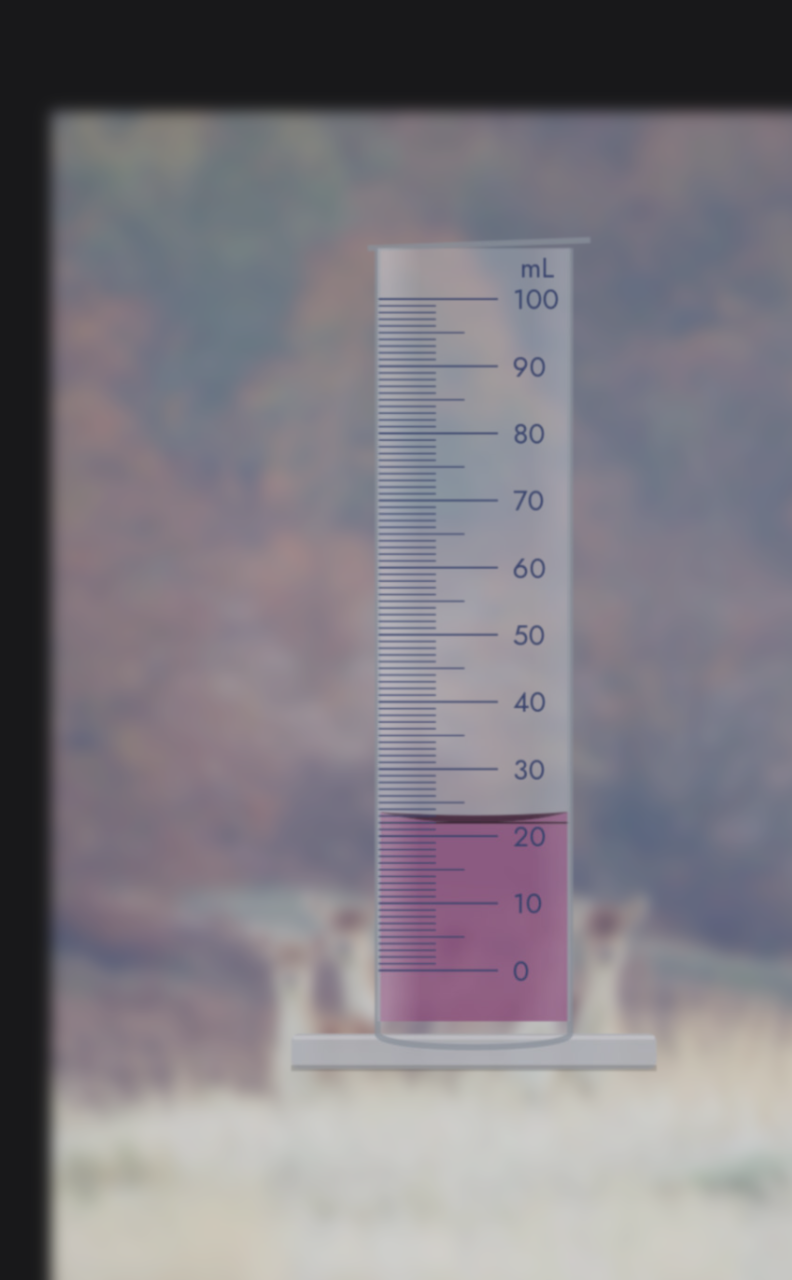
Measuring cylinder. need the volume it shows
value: 22 mL
